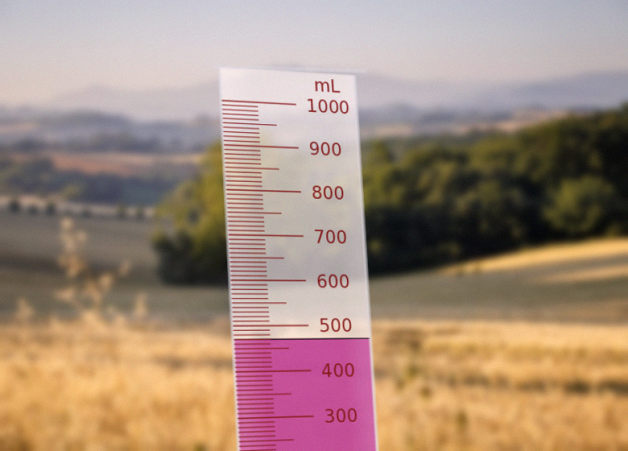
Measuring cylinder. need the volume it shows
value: 470 mL
